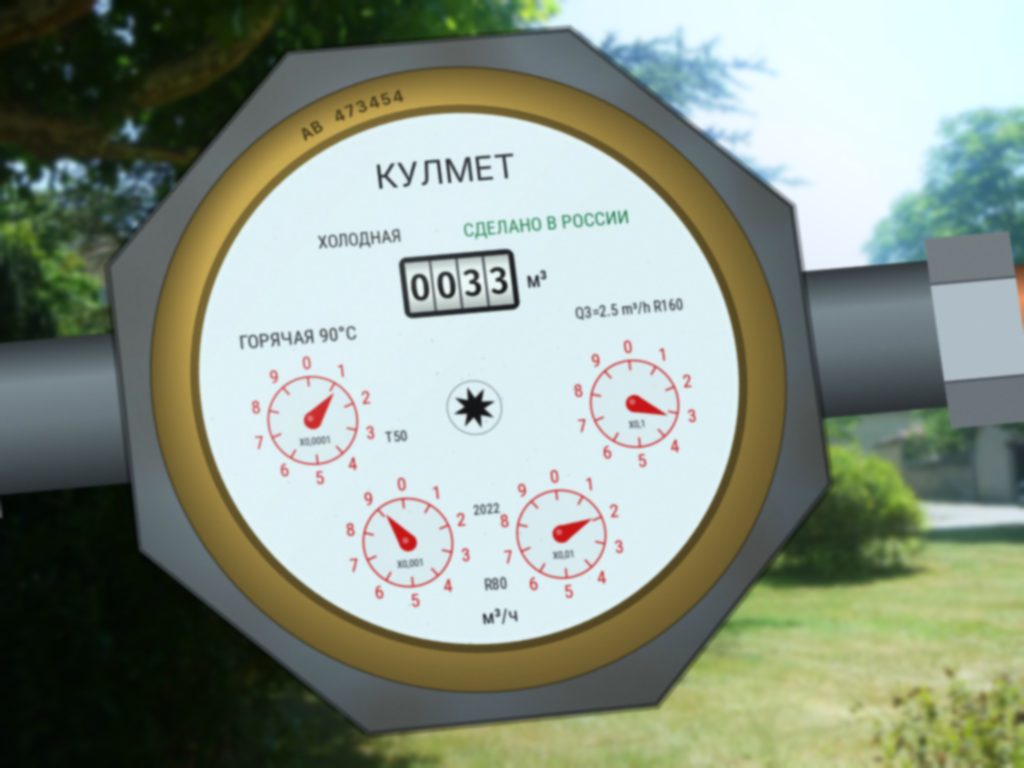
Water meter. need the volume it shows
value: 33.3191 m³
